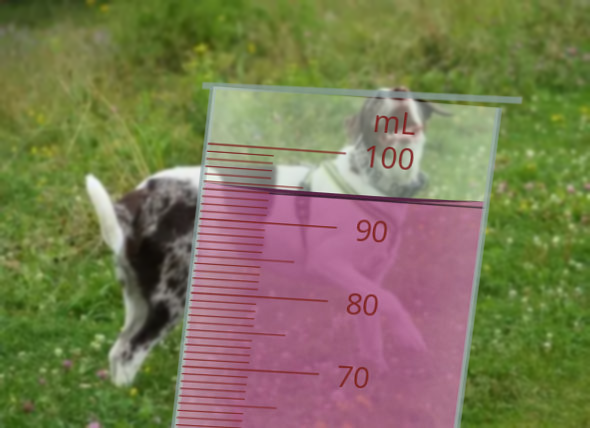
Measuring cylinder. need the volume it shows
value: 94 mL
